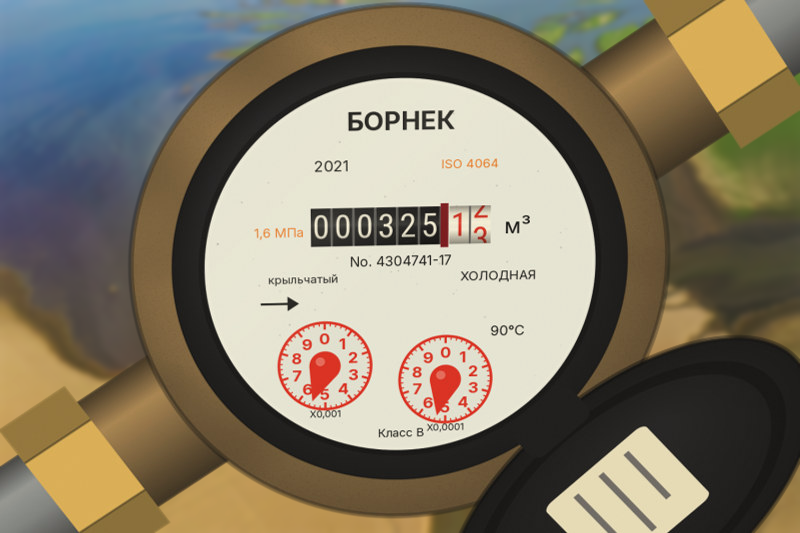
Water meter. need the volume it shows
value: 325.1255 m³
